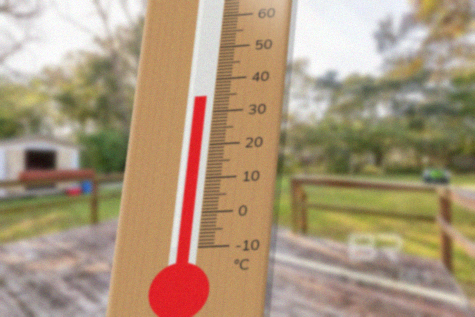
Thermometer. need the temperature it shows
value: 35 °C
